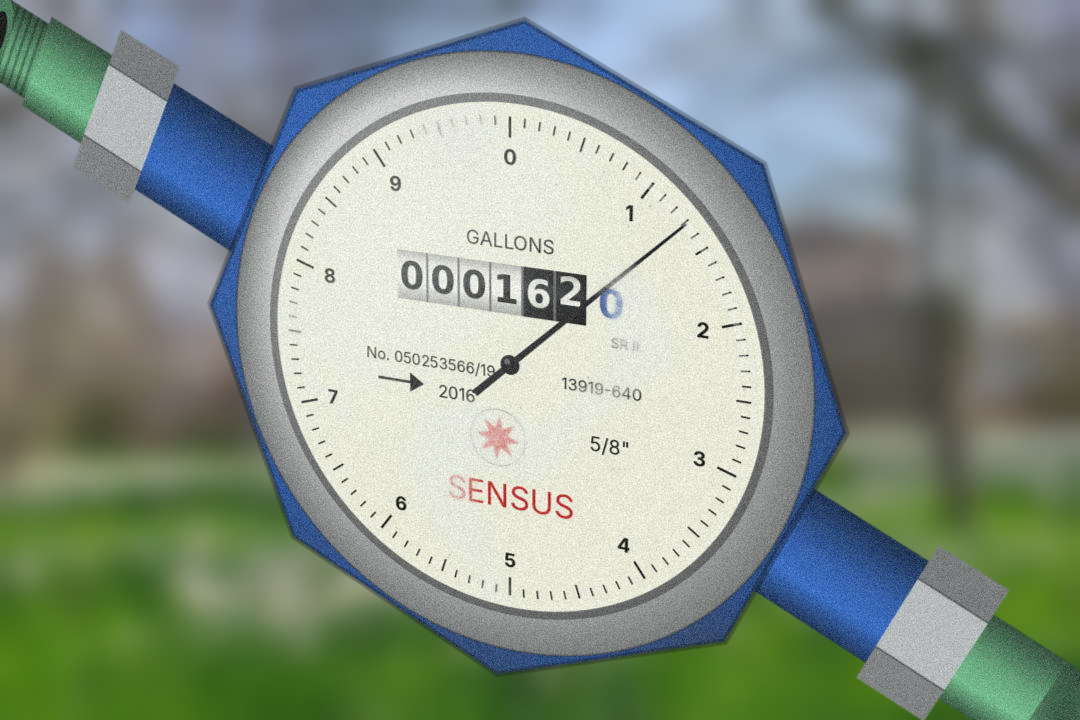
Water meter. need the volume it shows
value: 1621.3 gal
